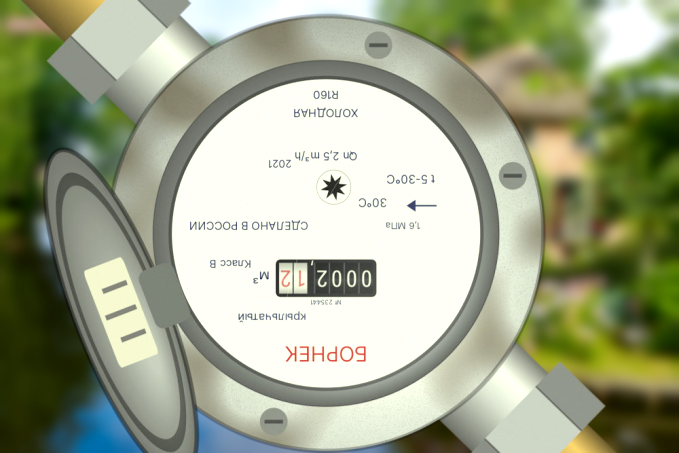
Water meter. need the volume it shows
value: 2.12 m³
